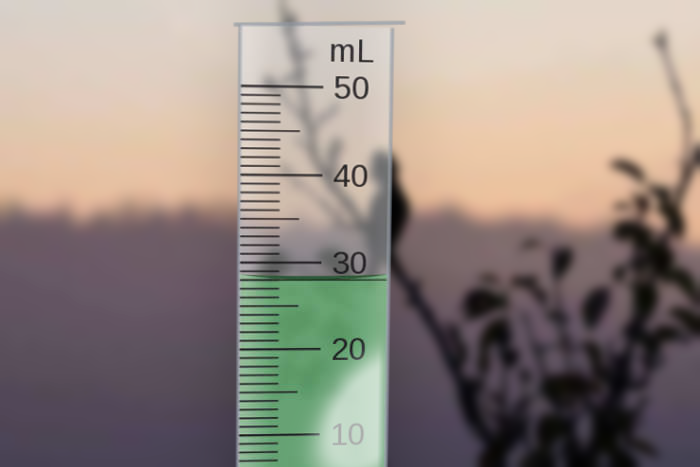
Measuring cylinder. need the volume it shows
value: 28 mL
